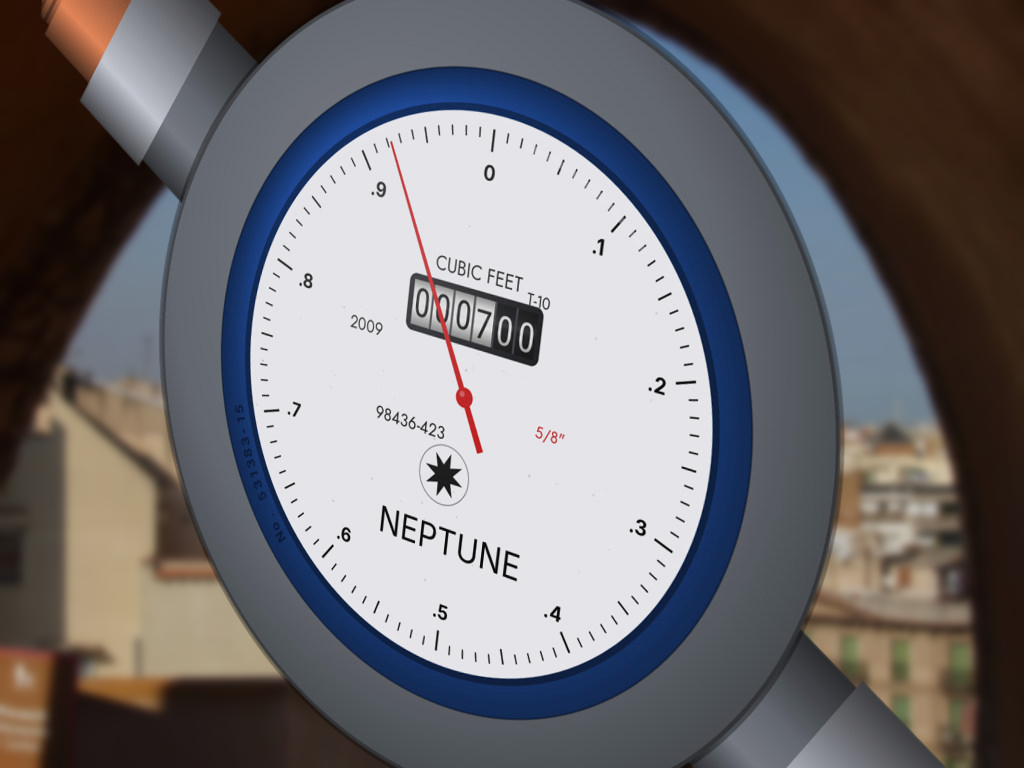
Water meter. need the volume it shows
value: 699.92 ft³
